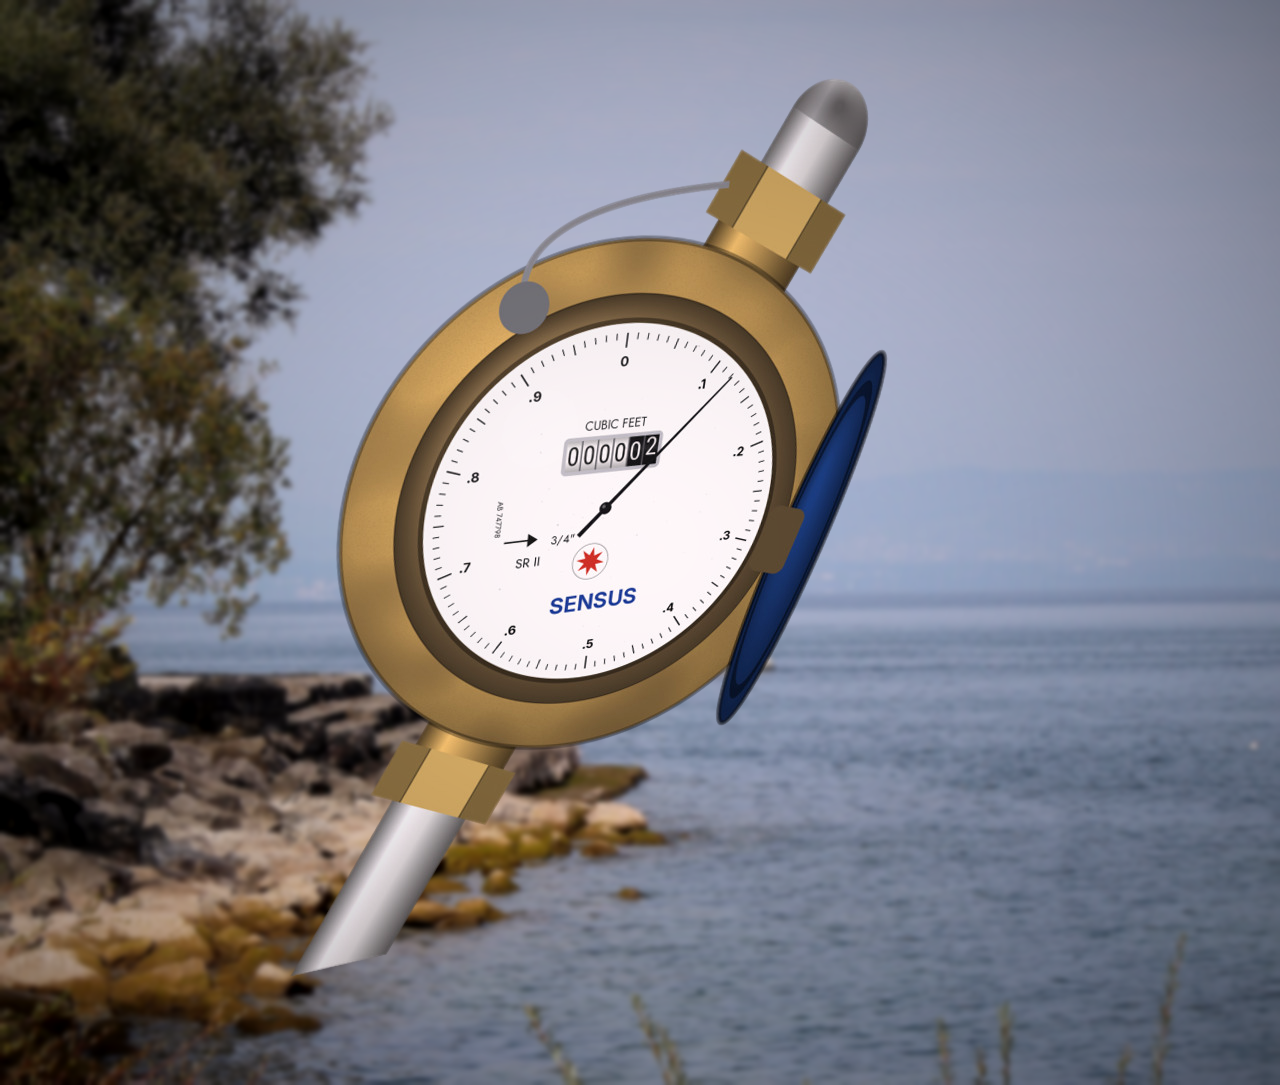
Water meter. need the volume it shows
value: 2.12 ft³
